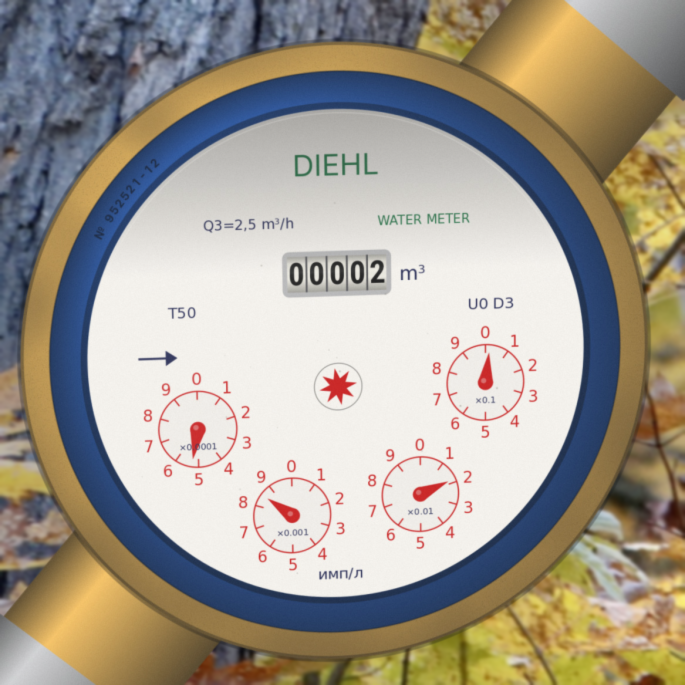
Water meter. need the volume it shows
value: 2.0185 m³
